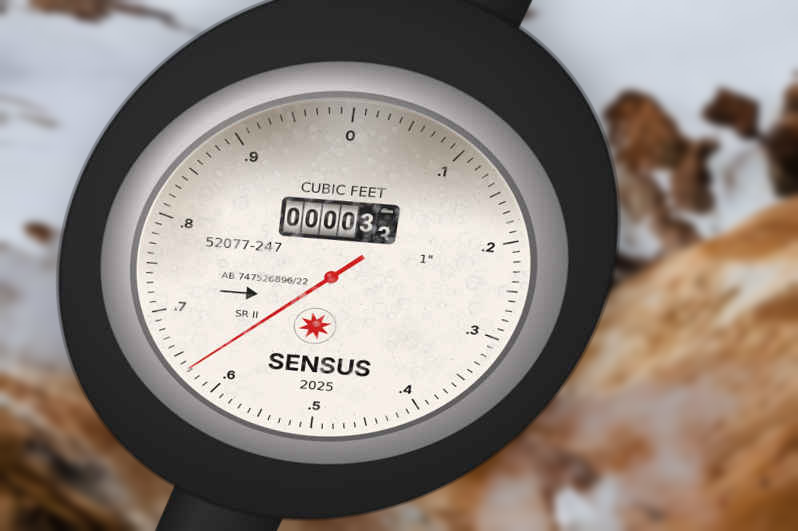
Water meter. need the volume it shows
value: 32.63 ft³
